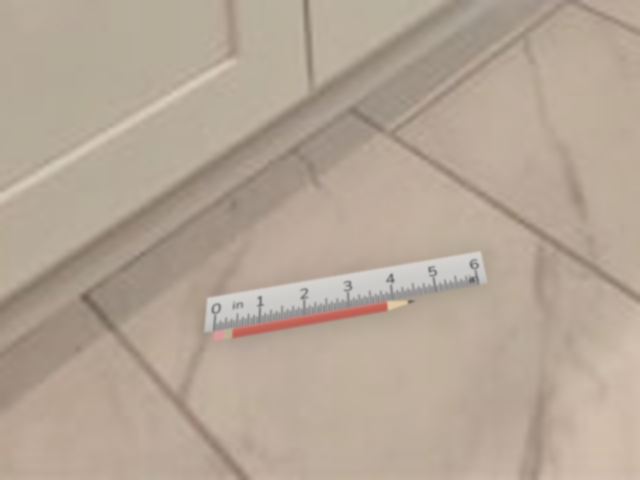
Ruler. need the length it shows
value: 4.5 in
